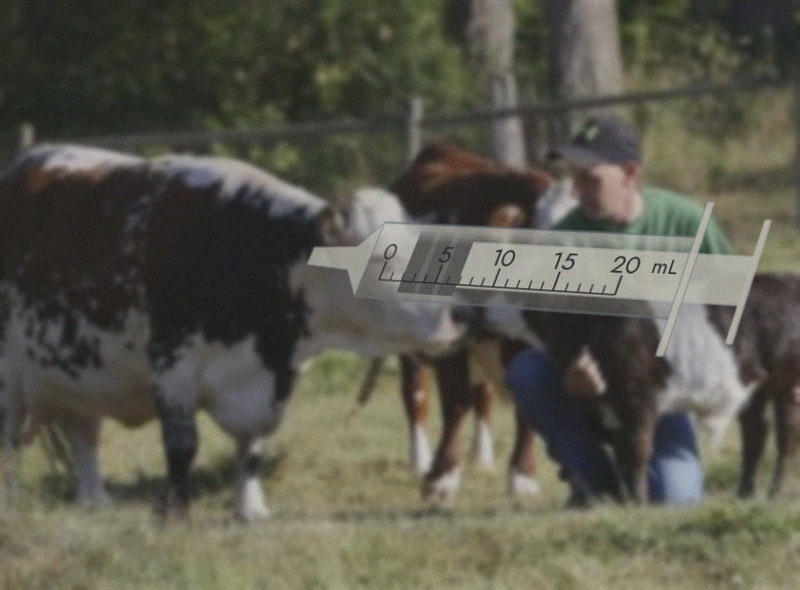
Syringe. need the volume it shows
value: 2 mL
